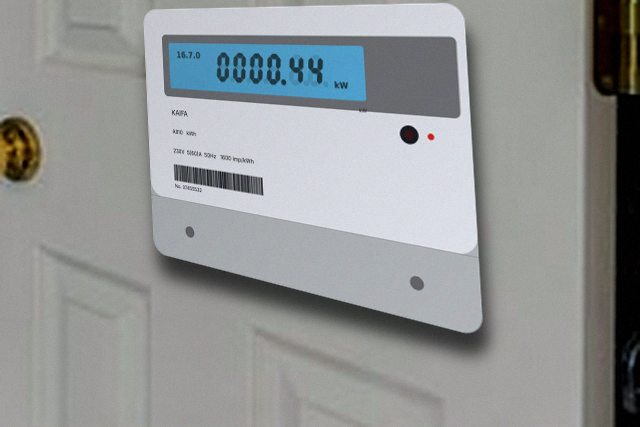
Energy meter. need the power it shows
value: 0.44 kW
